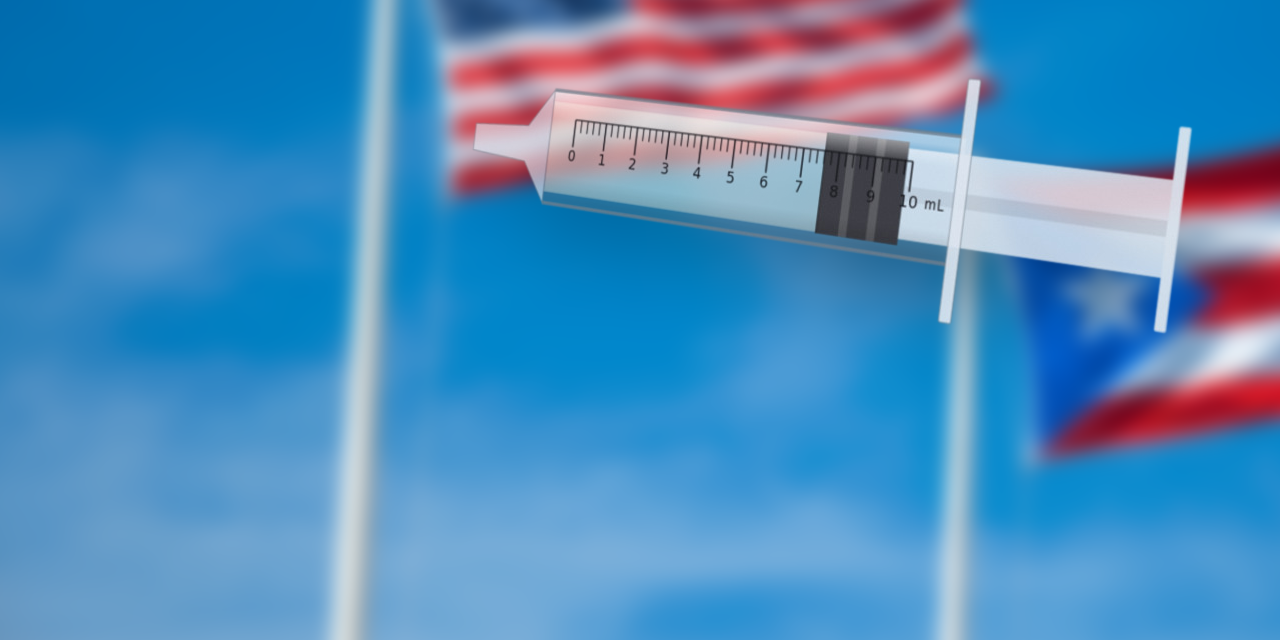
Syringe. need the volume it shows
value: 7.6 mL
